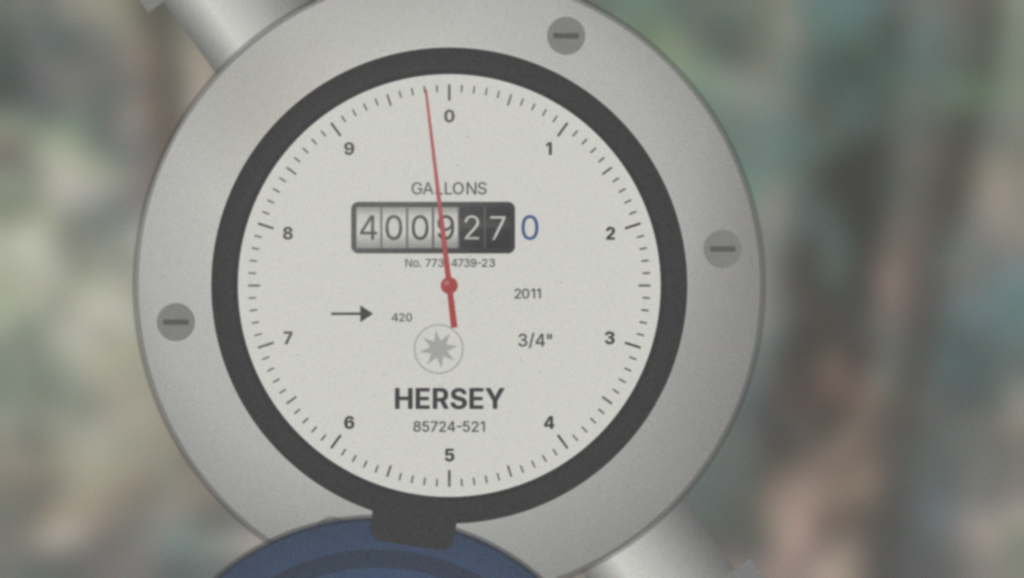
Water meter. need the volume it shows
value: 4009269.8 gal
